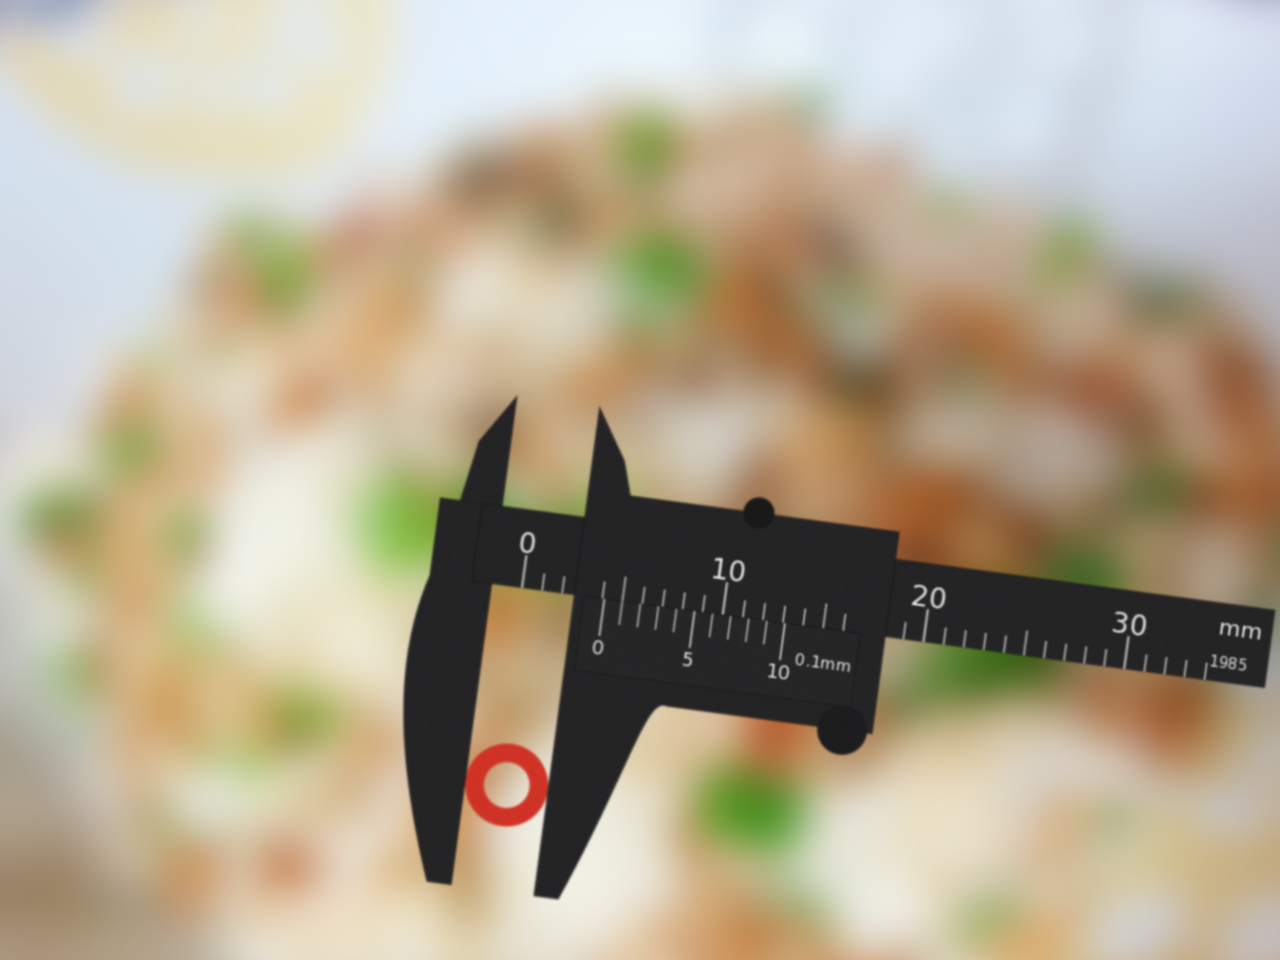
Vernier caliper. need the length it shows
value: 4.1 mm
